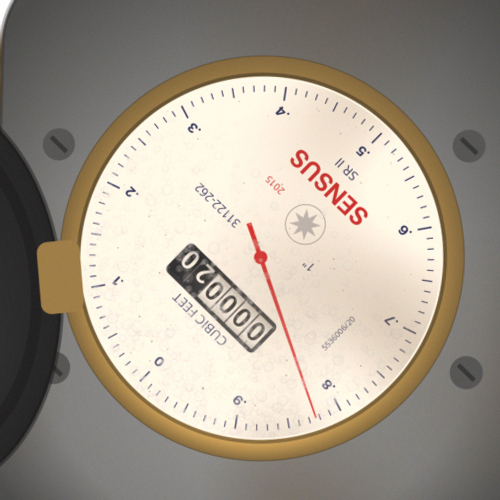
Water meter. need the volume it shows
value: 19.82 ft³
